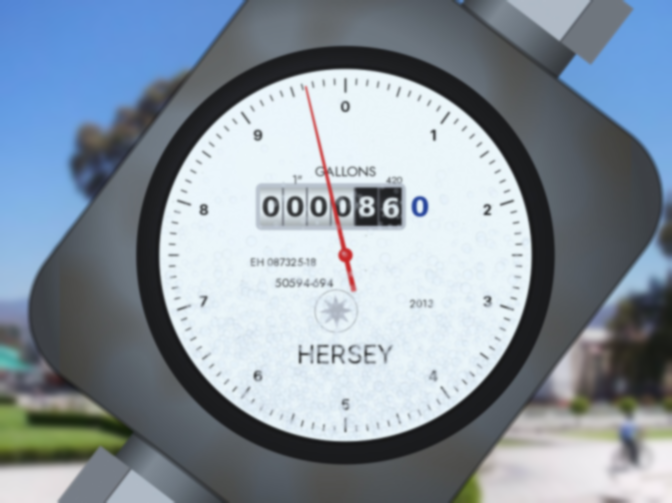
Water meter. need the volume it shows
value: 859.6 gal
